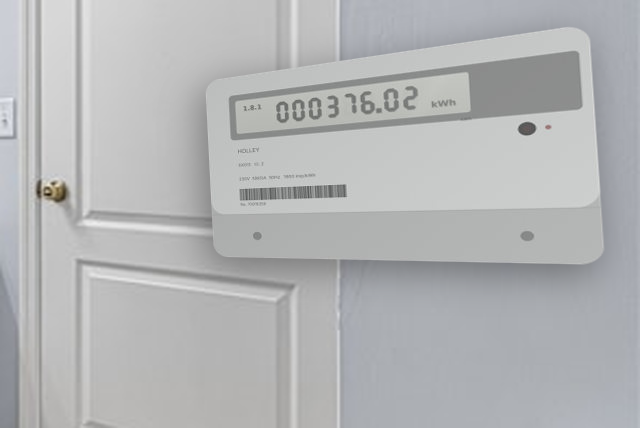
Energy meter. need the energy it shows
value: 376.02 kWh
